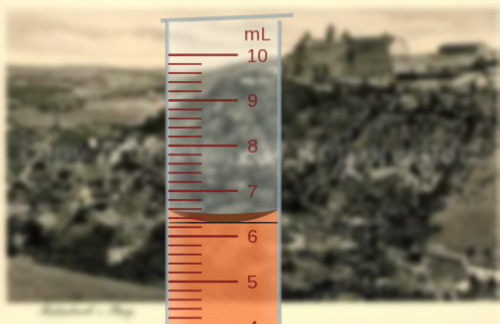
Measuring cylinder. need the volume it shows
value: 6.3 mL
